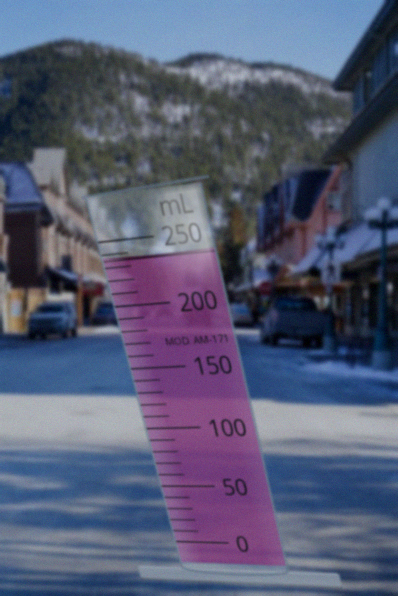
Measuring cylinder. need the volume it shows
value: 235 mL
